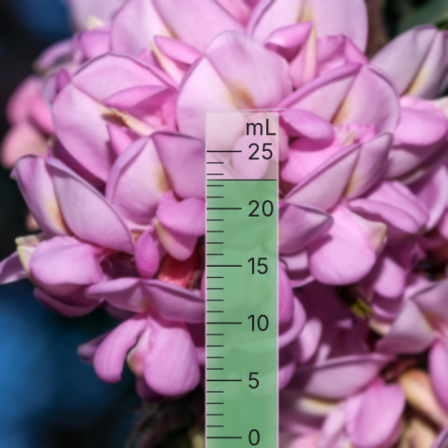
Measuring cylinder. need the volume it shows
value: 22.5 mL
